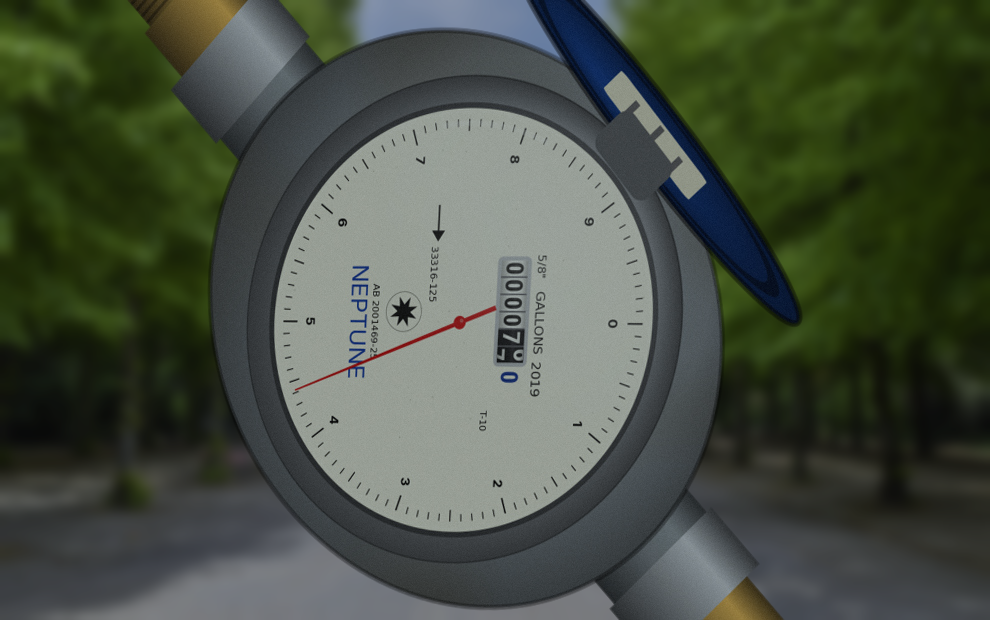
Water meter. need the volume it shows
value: 764.4 gal
